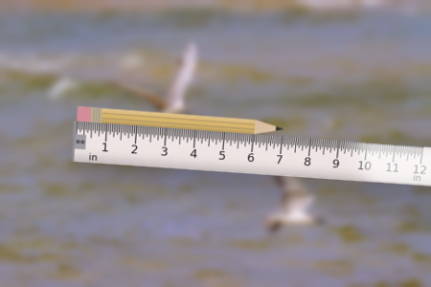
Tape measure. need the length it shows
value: 7 in
